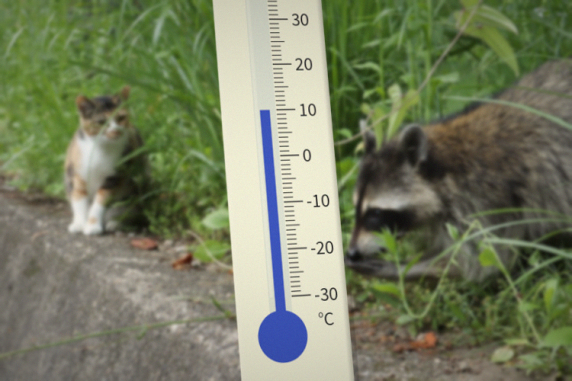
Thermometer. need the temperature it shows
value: 10 °C
